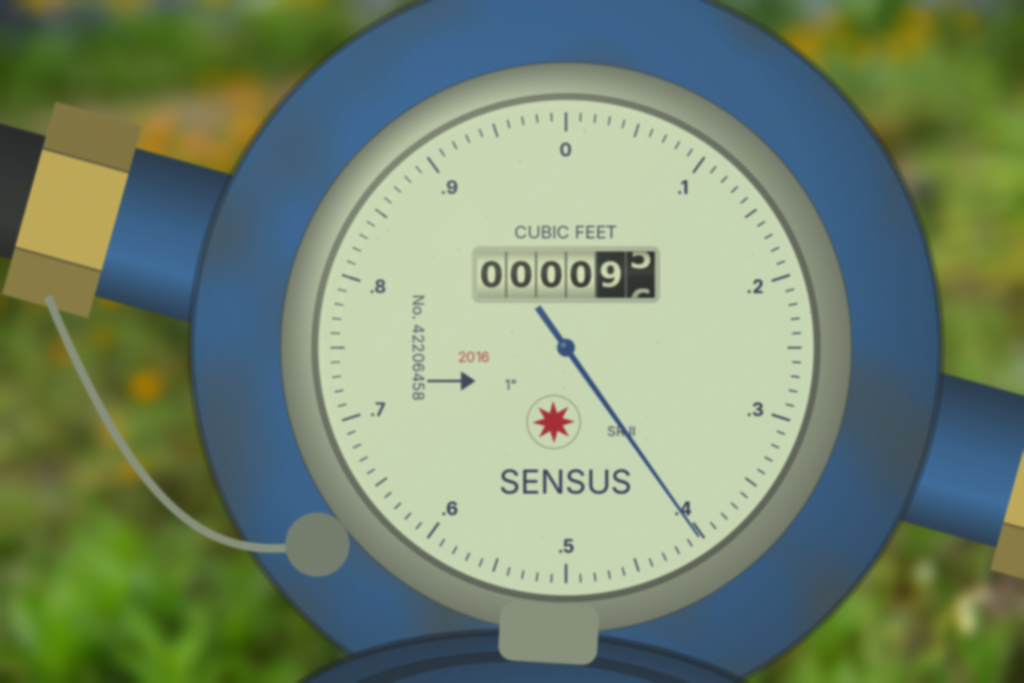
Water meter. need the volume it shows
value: 95.40 ft³
